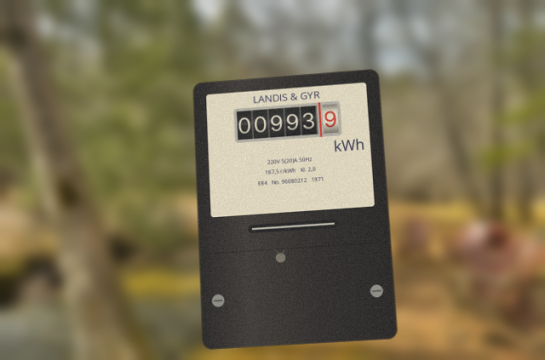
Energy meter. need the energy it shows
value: 993.9 kWh
